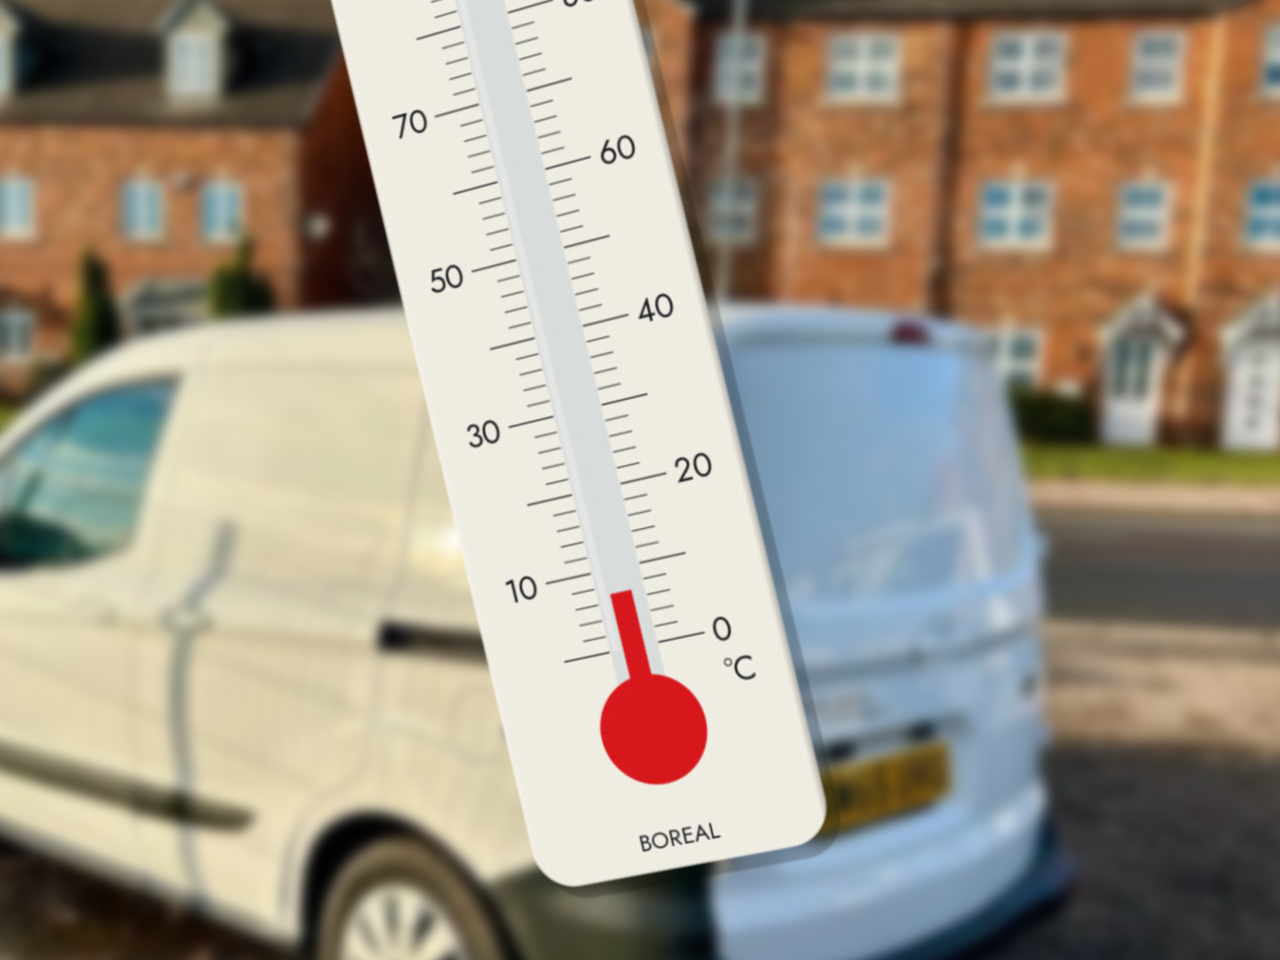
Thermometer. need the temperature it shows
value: 7 °C
